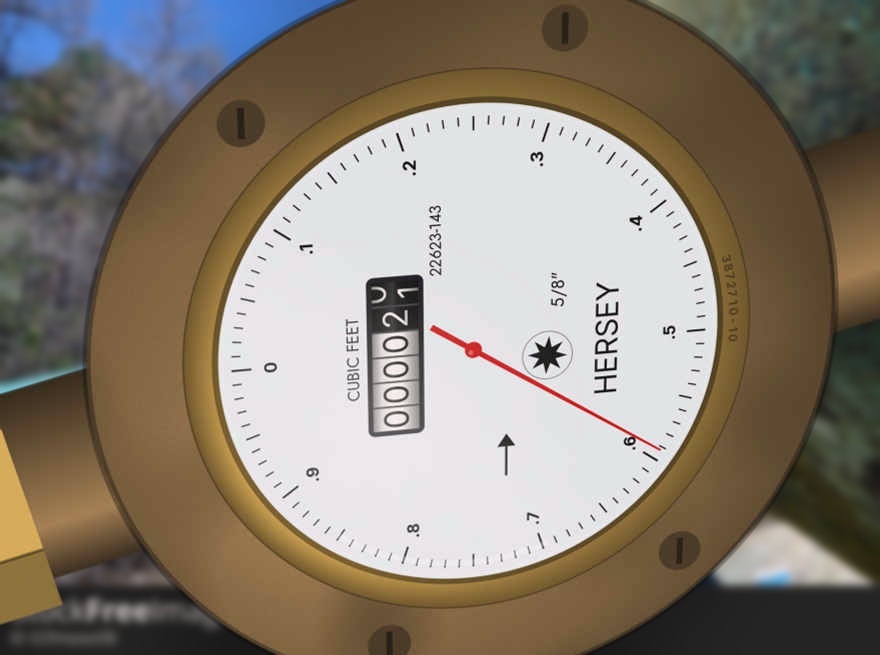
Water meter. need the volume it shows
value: 20.59 ft³
